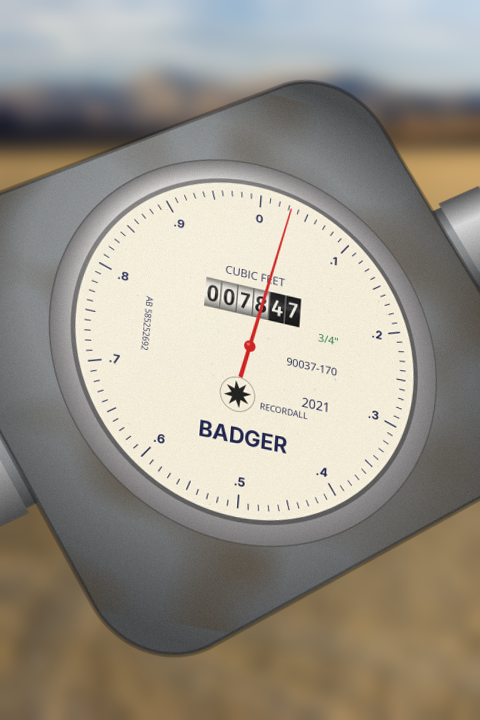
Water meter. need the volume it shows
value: 7847.03 ft³
